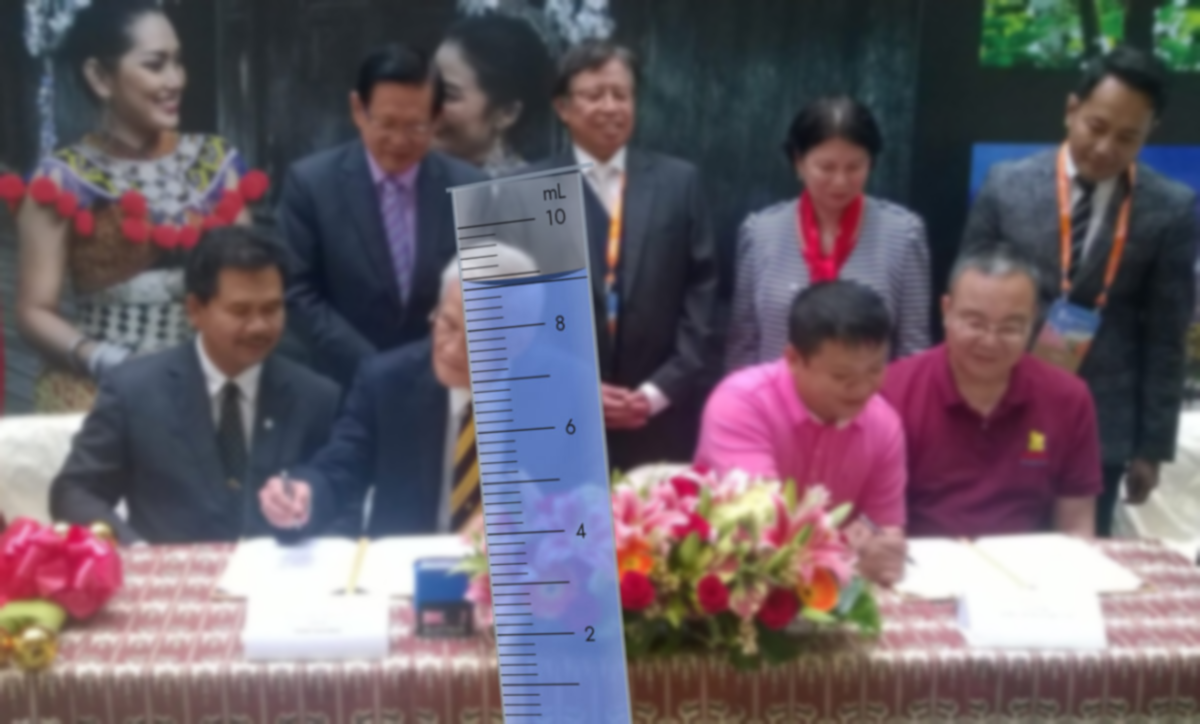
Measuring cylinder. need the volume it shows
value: 8.8 mL
